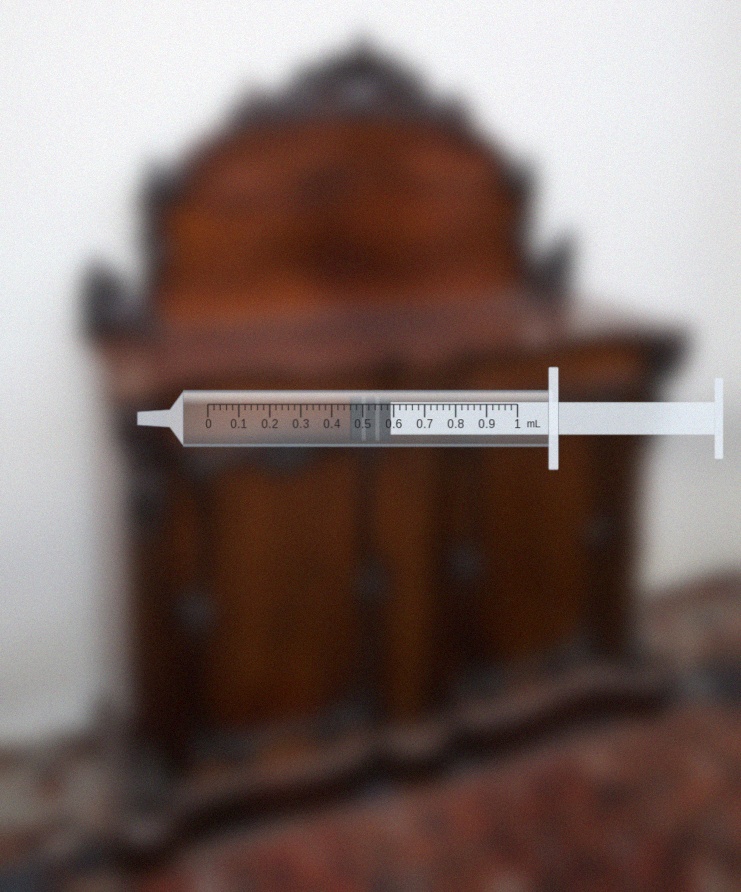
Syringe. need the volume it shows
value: 0.46 mL
